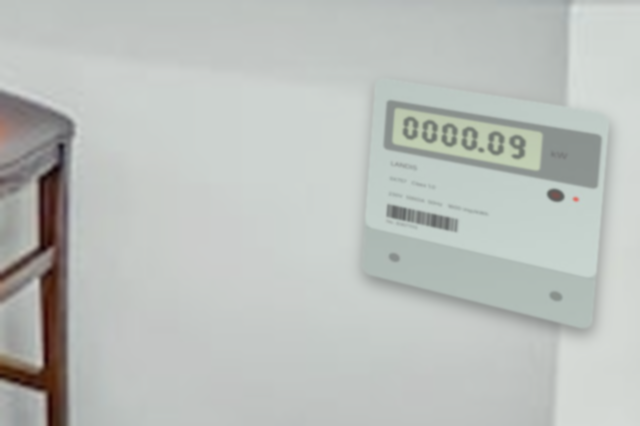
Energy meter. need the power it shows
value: 0.09 kW
